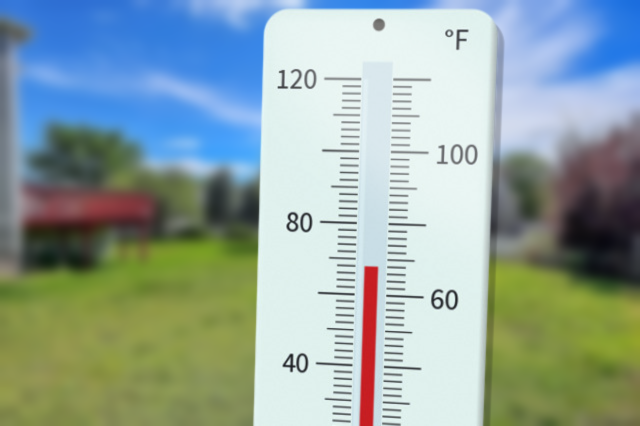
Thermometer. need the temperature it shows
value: 68 °F
